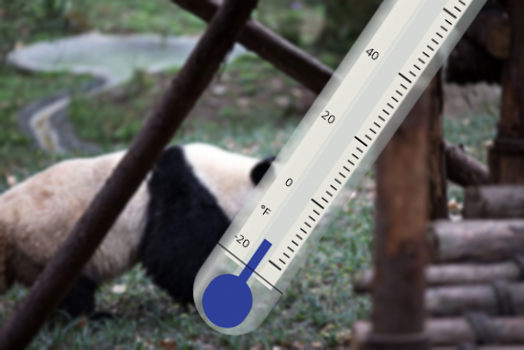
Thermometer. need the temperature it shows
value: -16 °F
